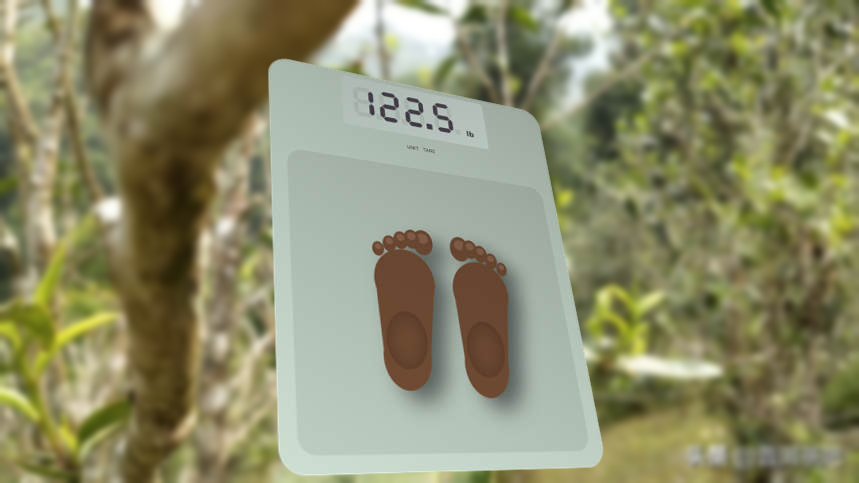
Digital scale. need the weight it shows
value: 122.5 lb
